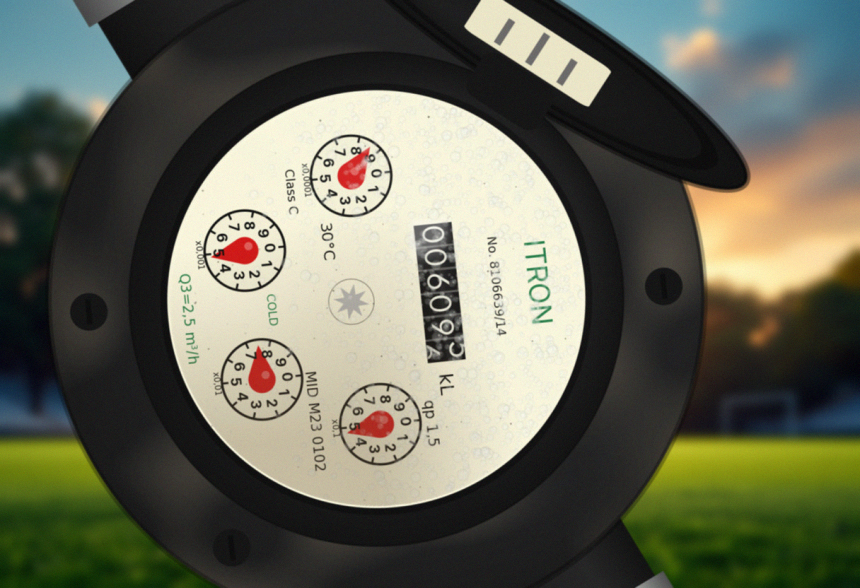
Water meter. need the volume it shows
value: 6095.4748 kL
